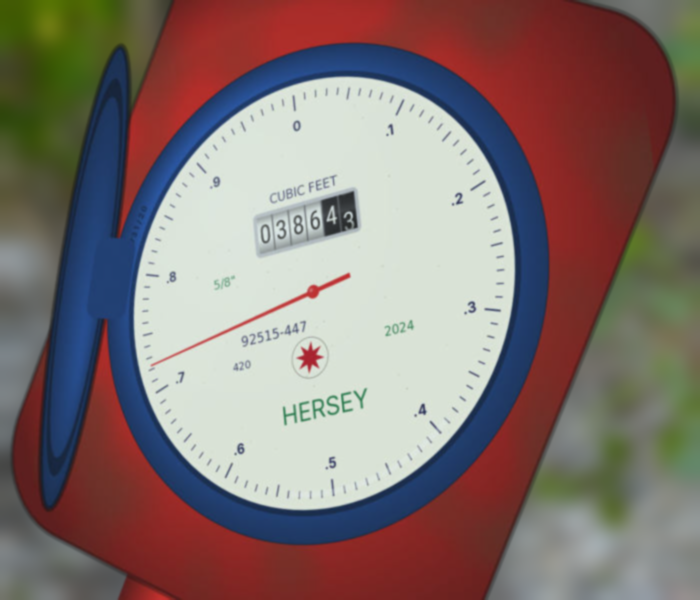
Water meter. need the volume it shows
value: 38642.72 ft³
